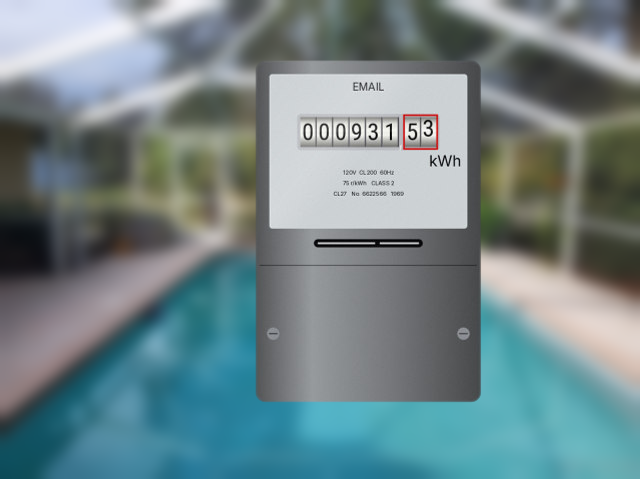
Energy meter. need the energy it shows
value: 931.53 kWh
